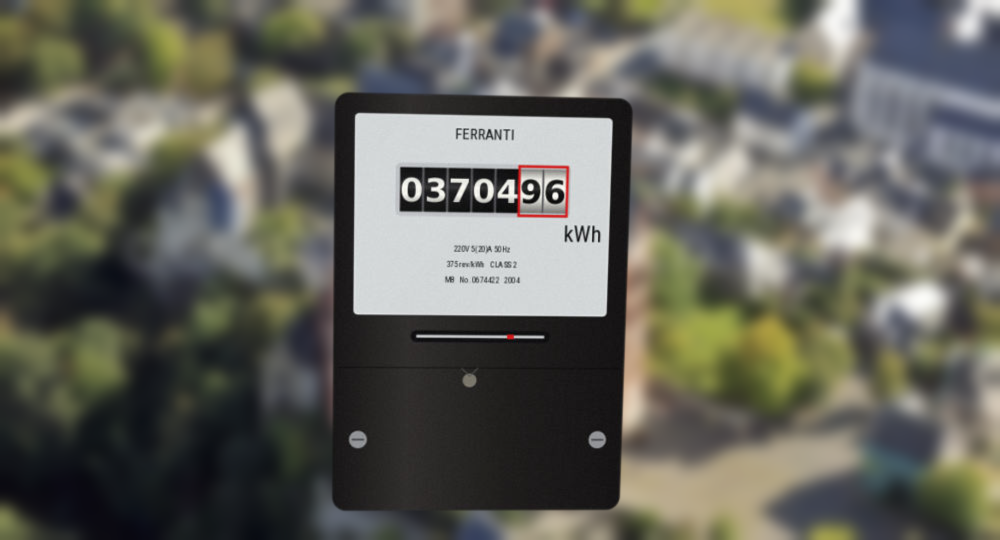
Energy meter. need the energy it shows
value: 3704.96 kWh
